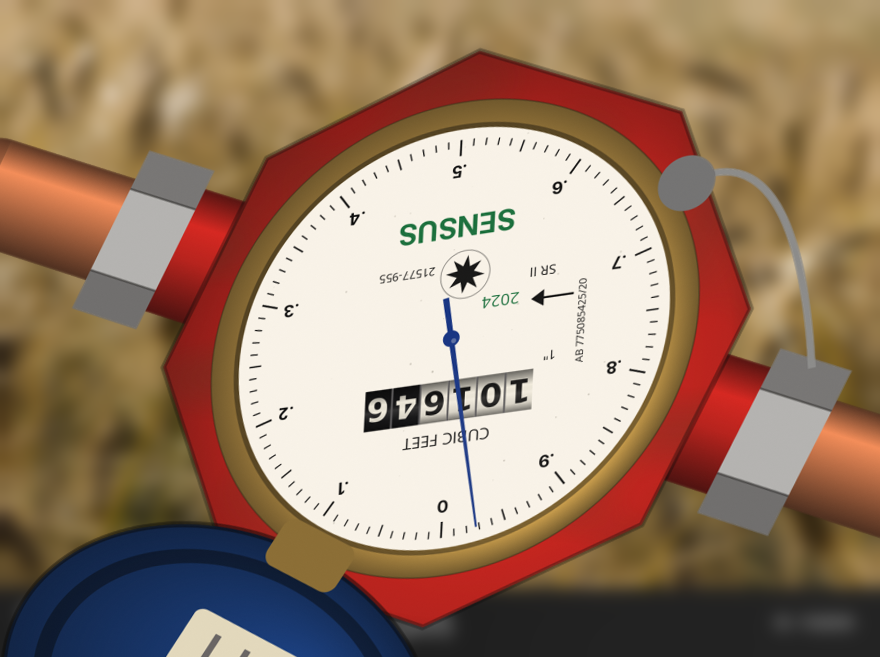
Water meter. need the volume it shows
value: 101645.97 ft³
